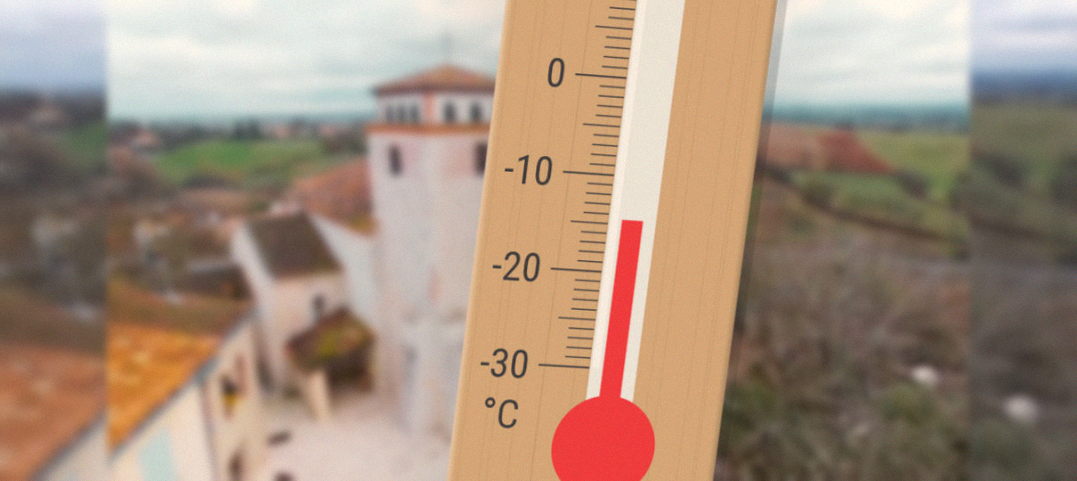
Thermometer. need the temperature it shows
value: -14.5 °C
